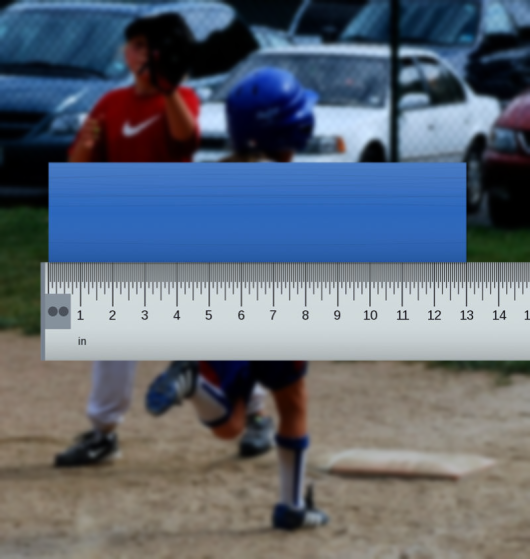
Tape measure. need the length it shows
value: 13 in
